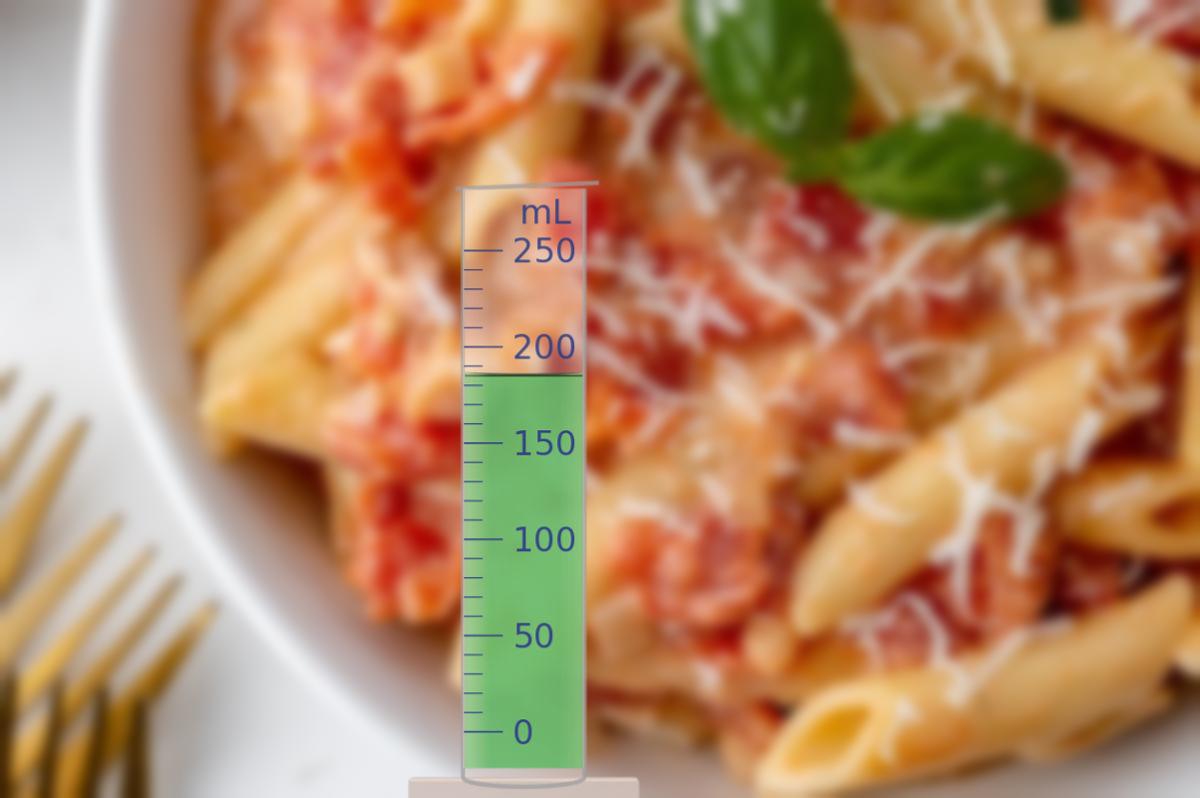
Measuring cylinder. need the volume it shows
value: 185 mL
